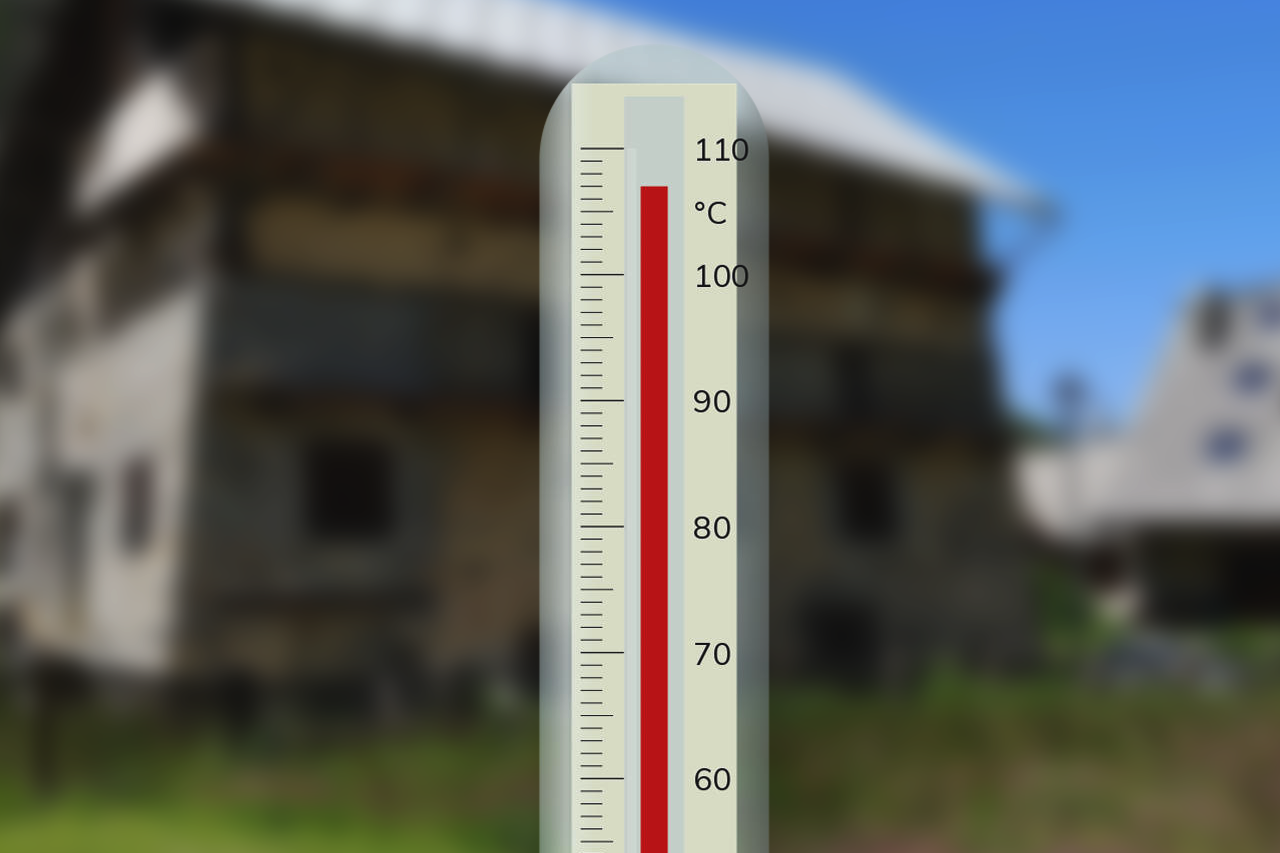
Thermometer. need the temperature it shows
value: 107 °C
